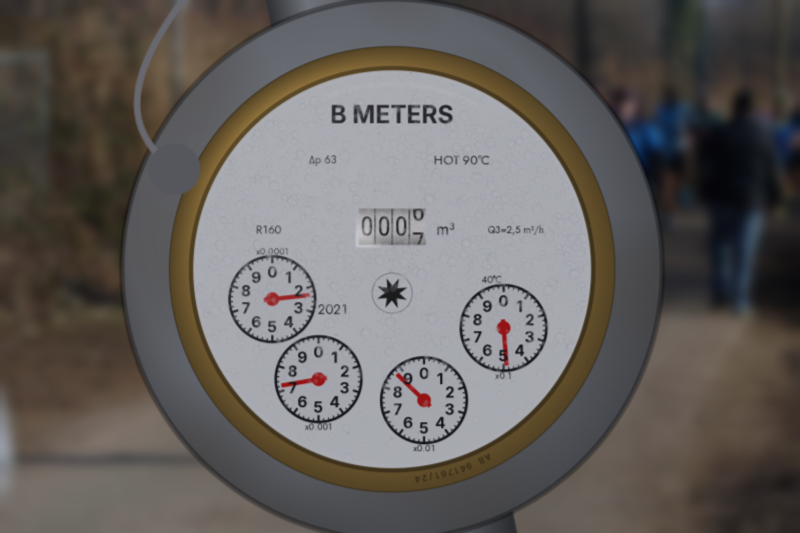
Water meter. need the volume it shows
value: 6.4872 m³
